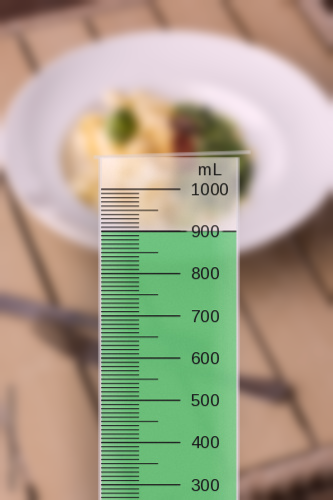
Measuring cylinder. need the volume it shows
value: 900 mL
